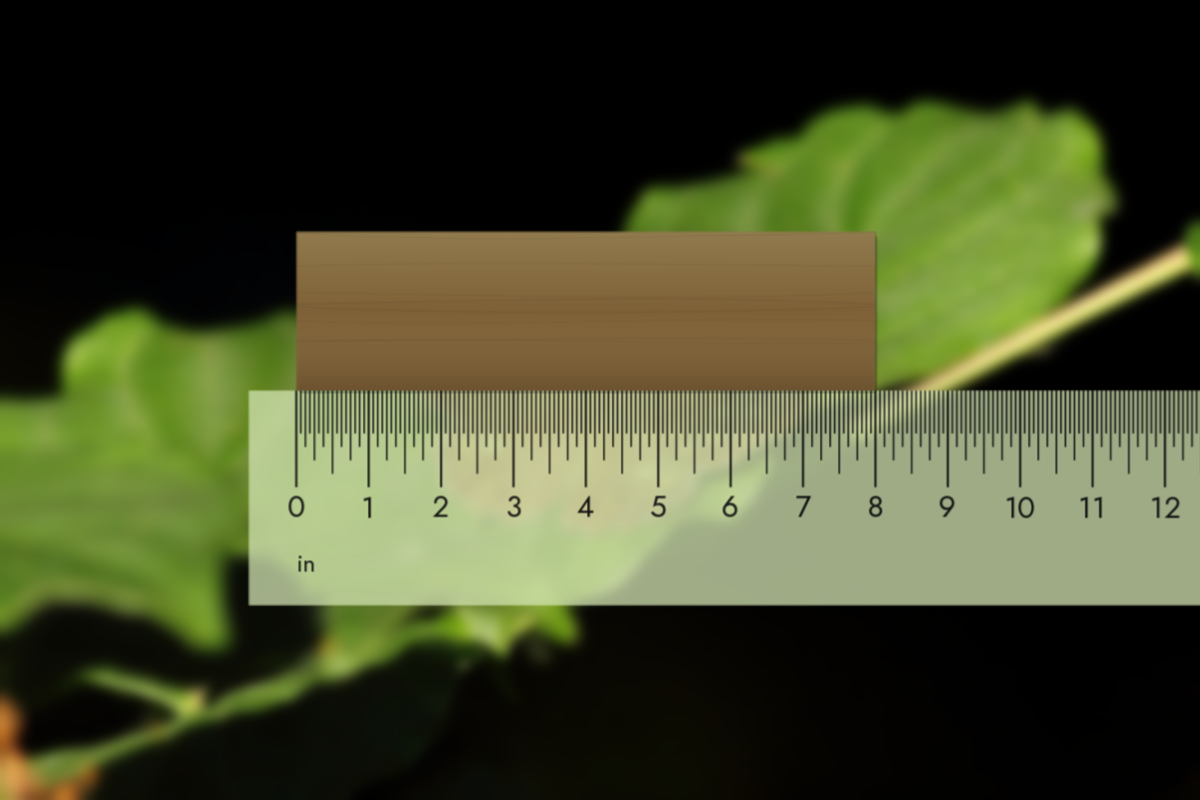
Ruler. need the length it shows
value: 8 in
